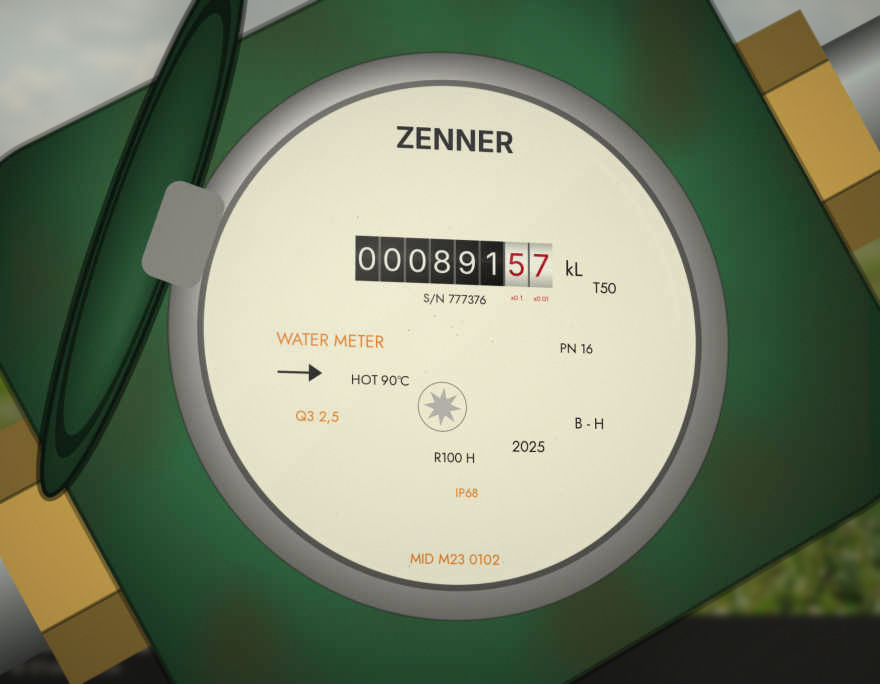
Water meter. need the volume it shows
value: 891.57 kL
